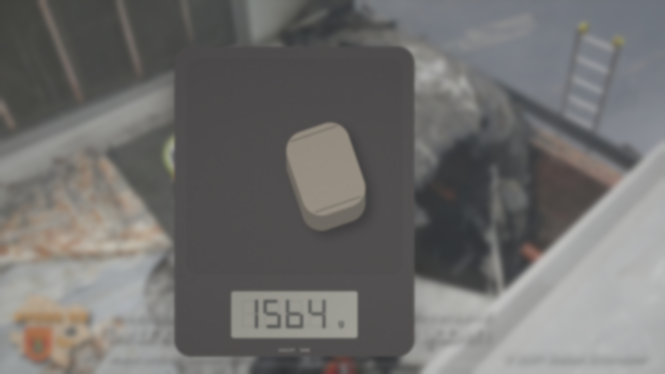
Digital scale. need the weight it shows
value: 1564 g
